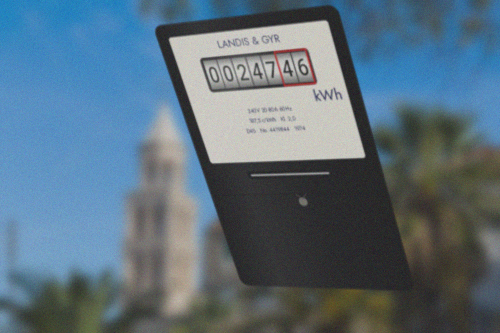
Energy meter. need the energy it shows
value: 247.46 kWh
